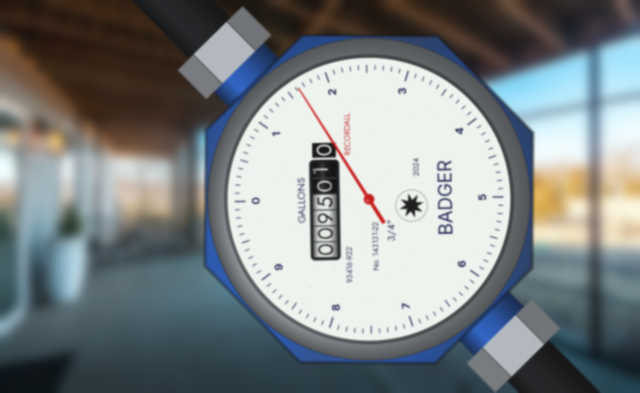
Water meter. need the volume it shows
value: 95011.6 gal
